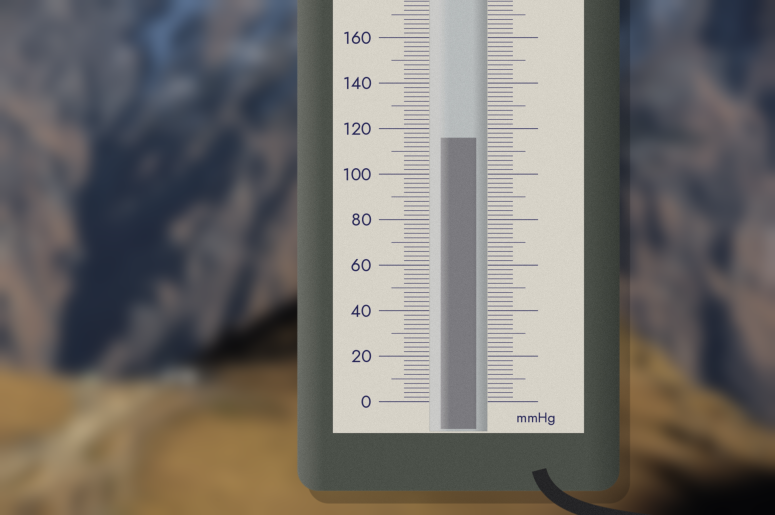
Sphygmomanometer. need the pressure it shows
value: 116 mmHg
